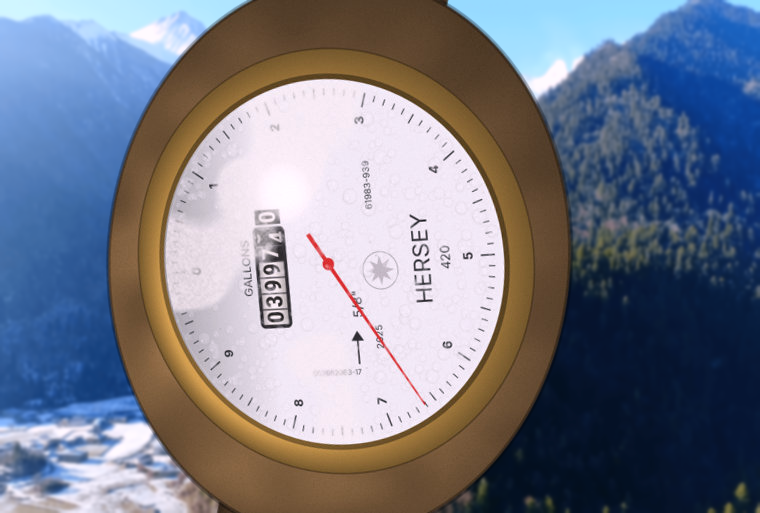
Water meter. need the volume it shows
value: 399736.6 gal
